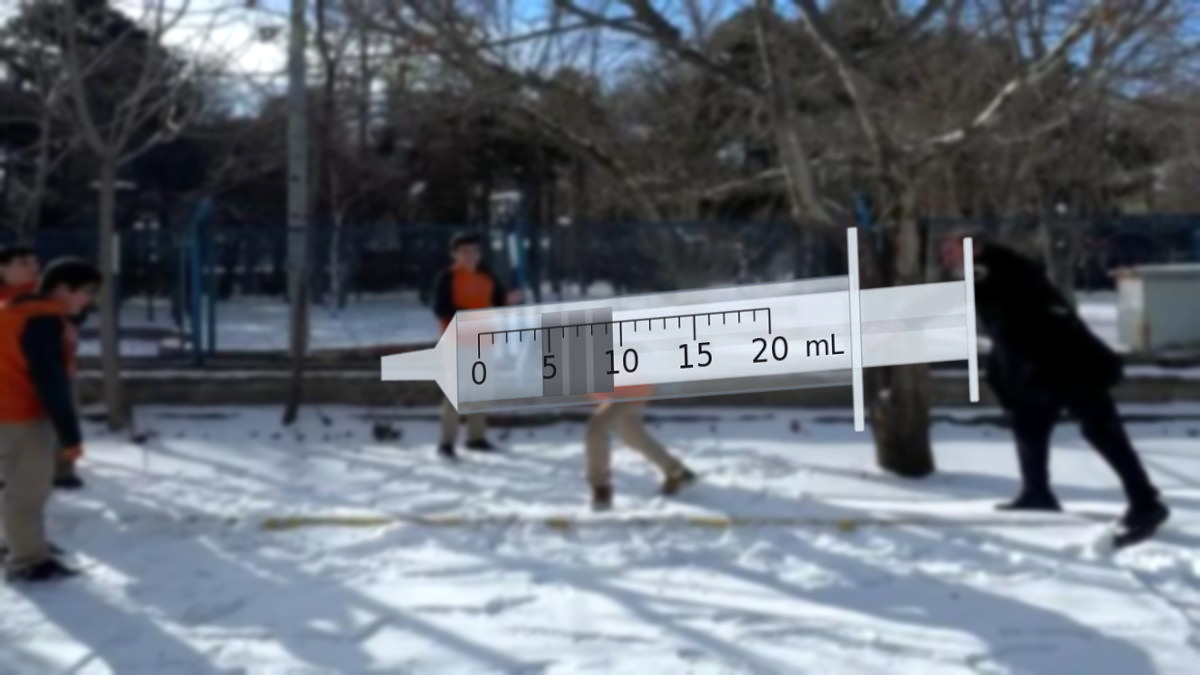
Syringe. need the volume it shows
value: 4.5 mL
